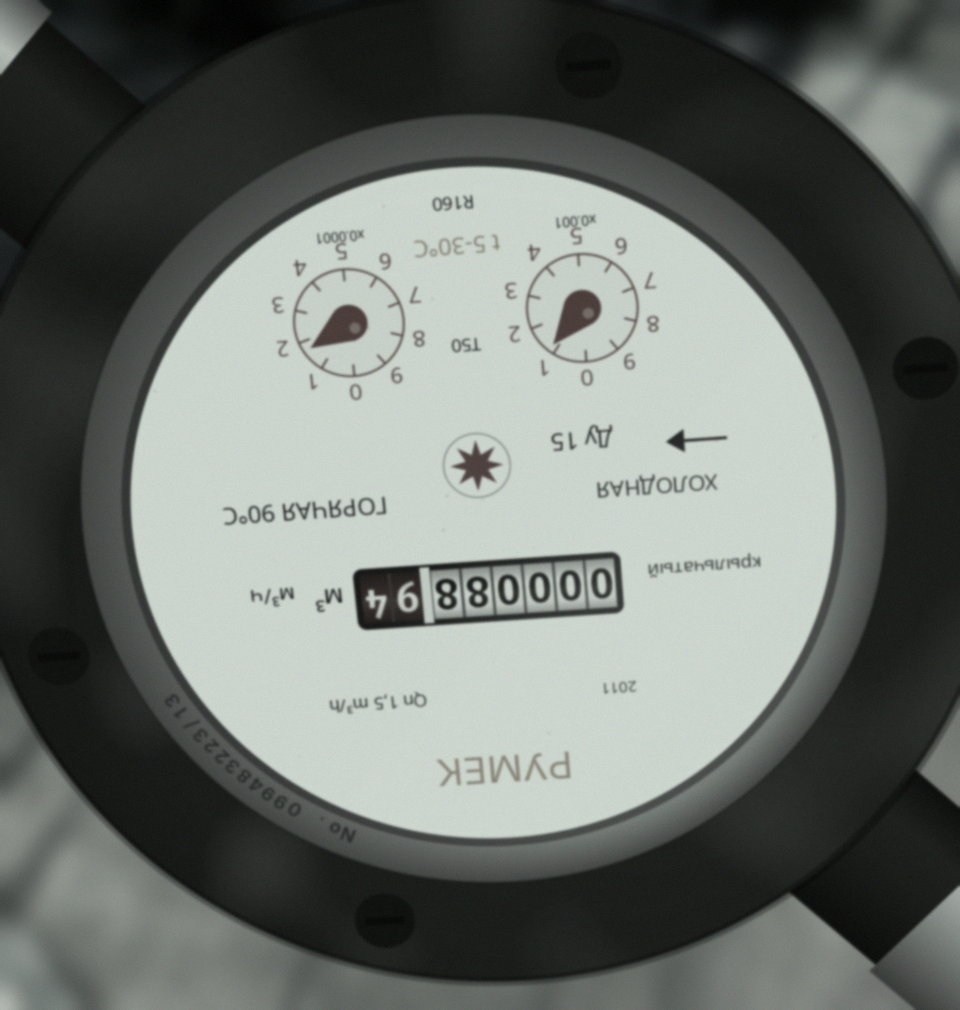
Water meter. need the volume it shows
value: 88.9411 m³
